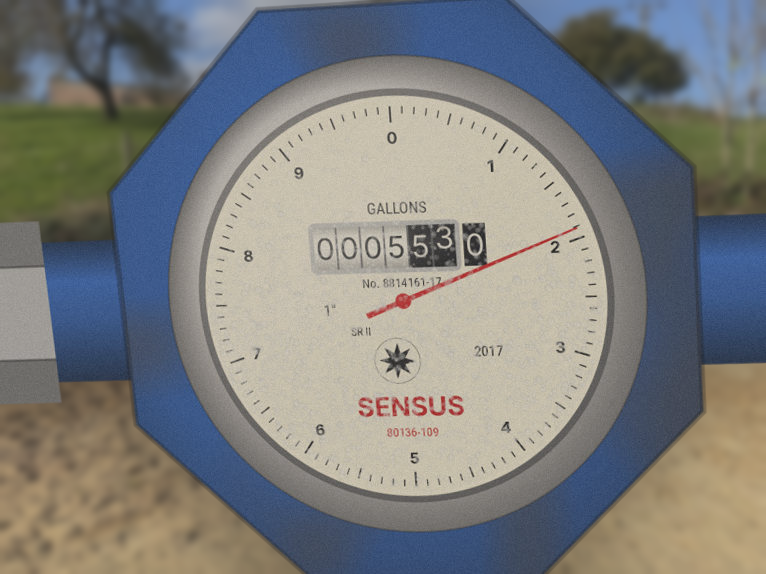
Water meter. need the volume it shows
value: 5531.9 gal
